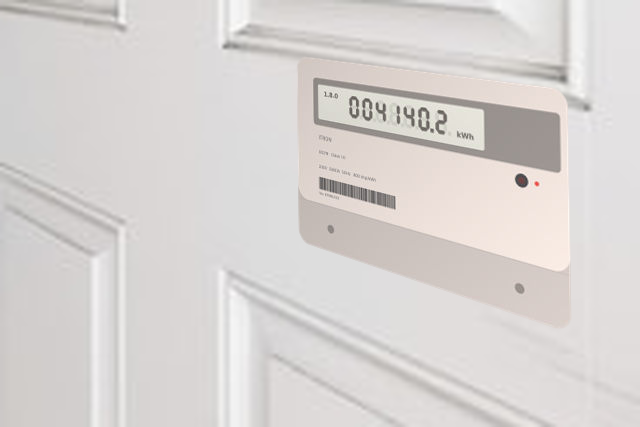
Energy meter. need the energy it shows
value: 4140.2 kWh
